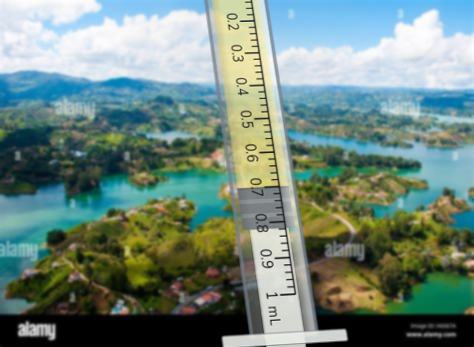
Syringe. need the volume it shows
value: 0.7 mL
